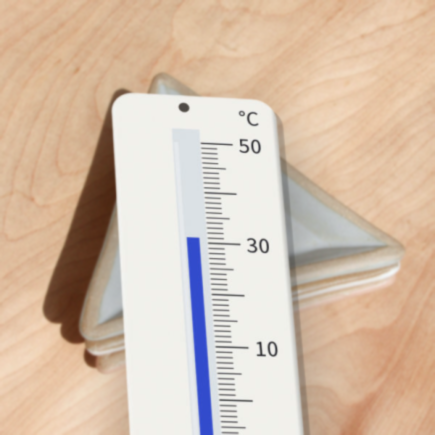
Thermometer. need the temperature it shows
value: 31 °C
